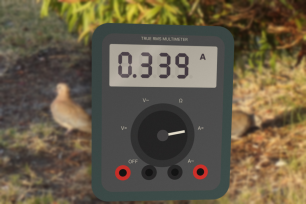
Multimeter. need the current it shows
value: 0.339 A
